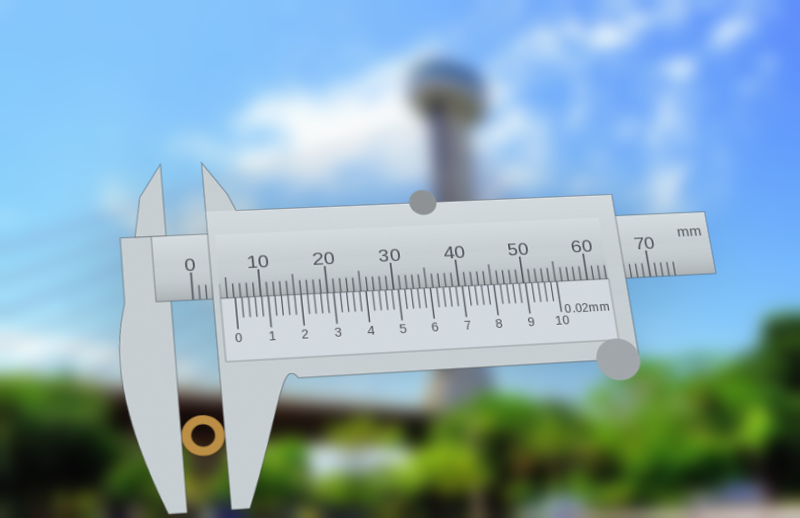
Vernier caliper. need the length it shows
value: 6.2 mm
